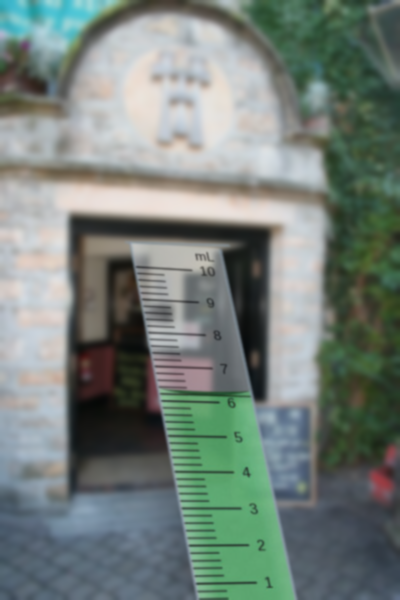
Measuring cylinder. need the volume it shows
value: 6.2 mL
